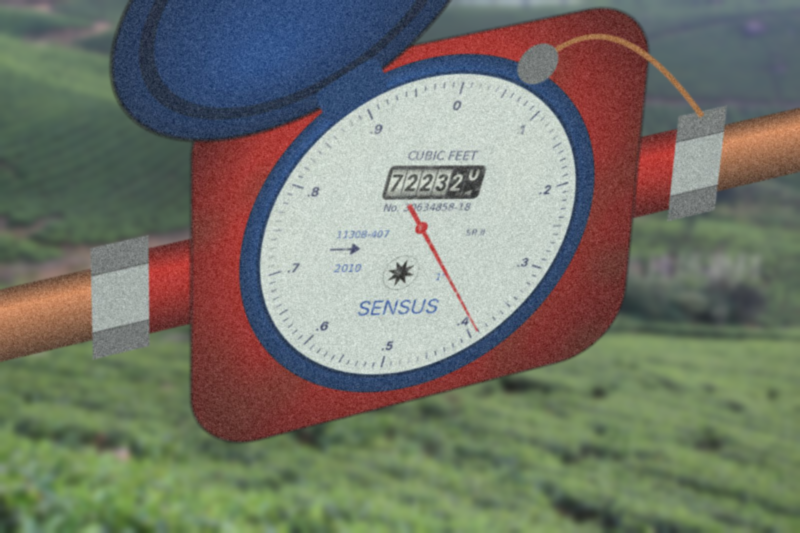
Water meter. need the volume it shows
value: 722320.39 ft³
